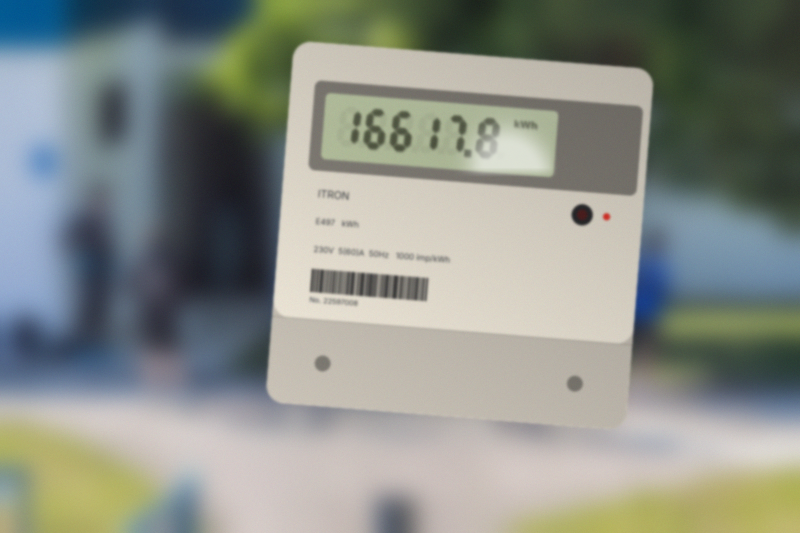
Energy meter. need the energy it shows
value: 16617.8 kWh
